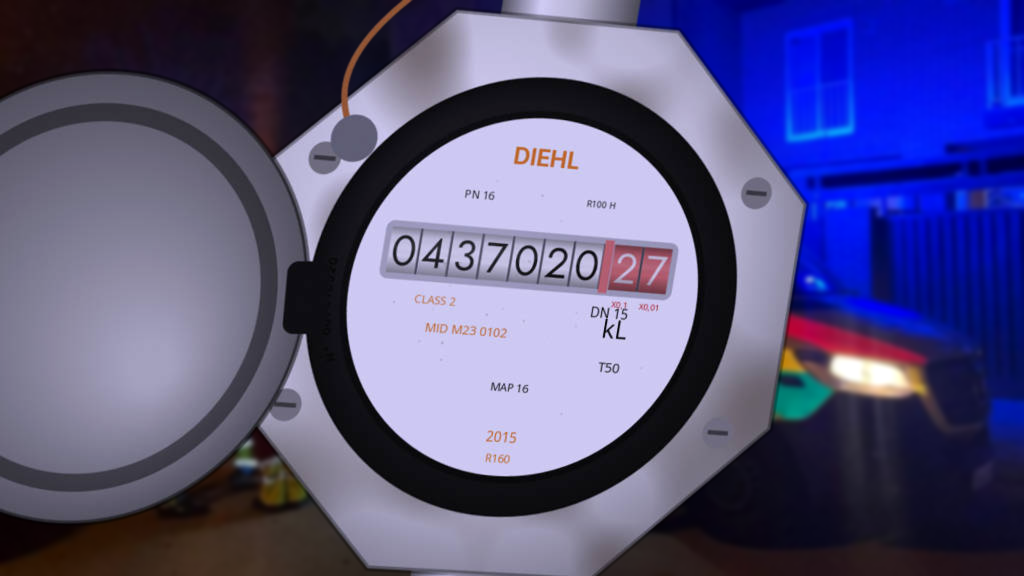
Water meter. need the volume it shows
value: 437020.27 kL
